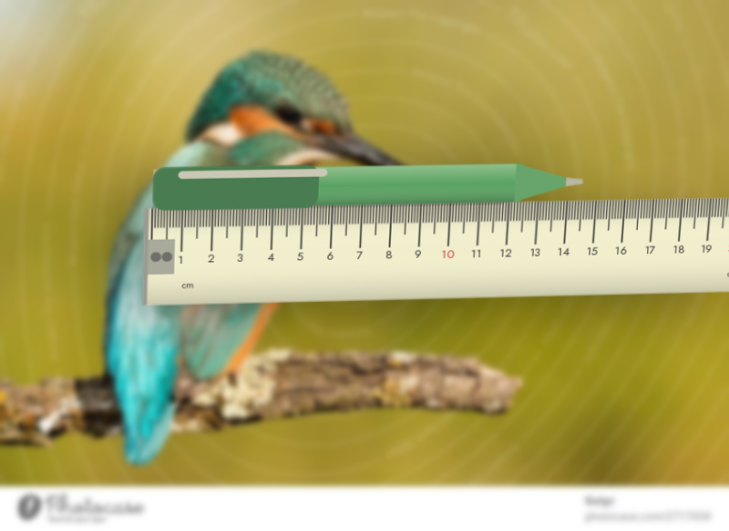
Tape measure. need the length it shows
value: 14.5 cm
